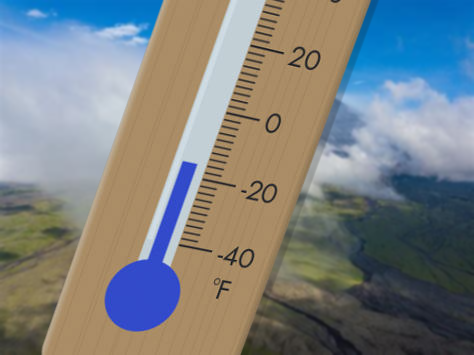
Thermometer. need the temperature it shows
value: -16 °F
